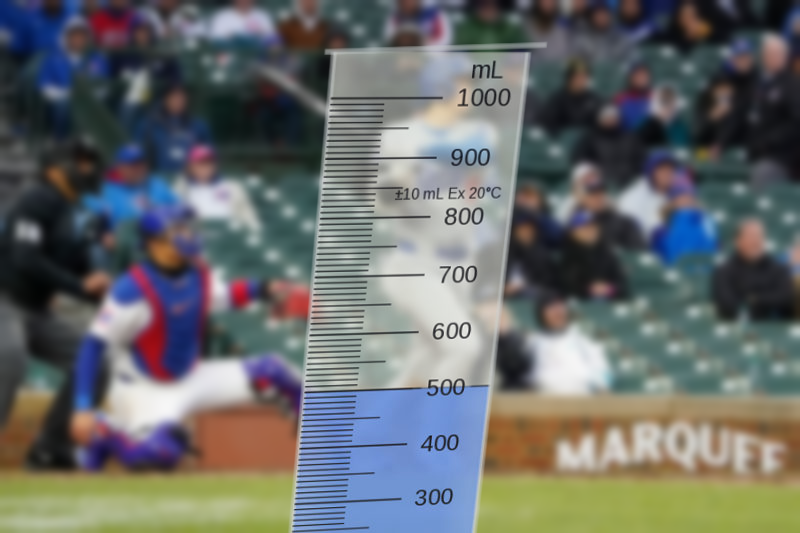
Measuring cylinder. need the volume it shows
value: 500 mL
